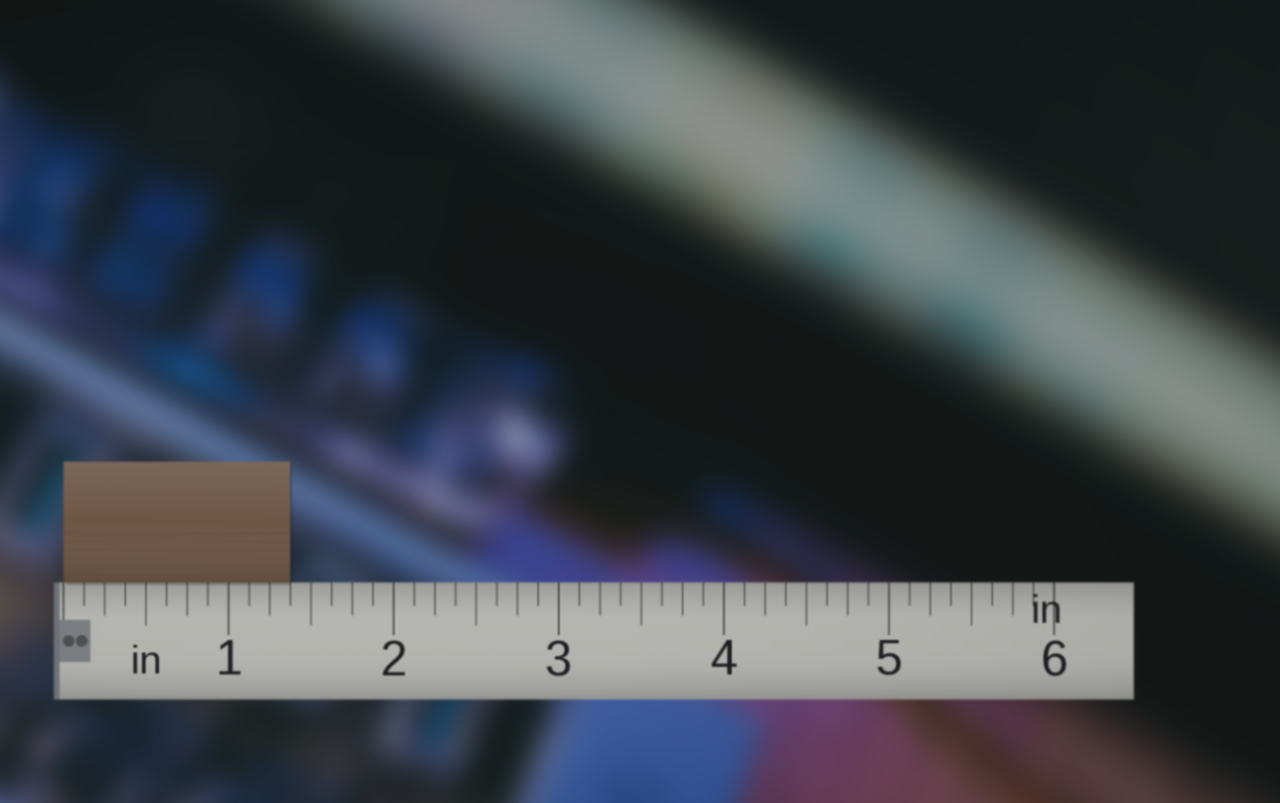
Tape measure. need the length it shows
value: 1.375 in
